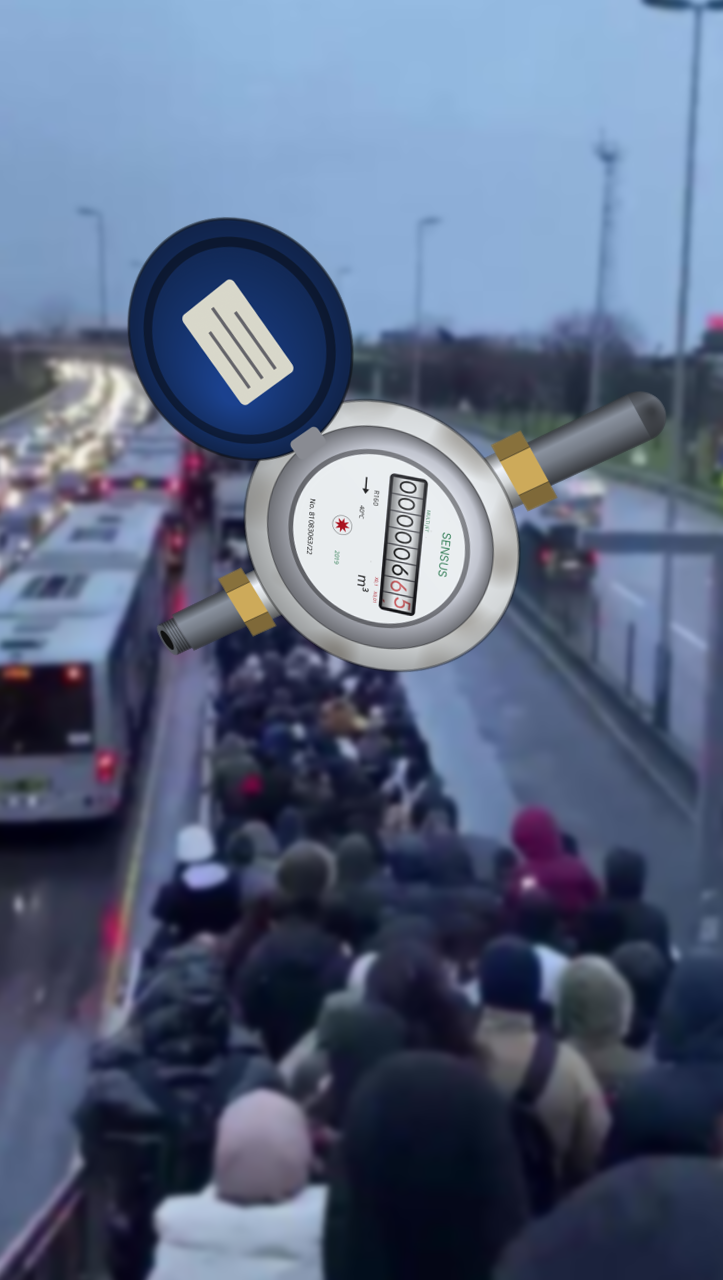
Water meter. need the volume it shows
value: 6.65 m³
